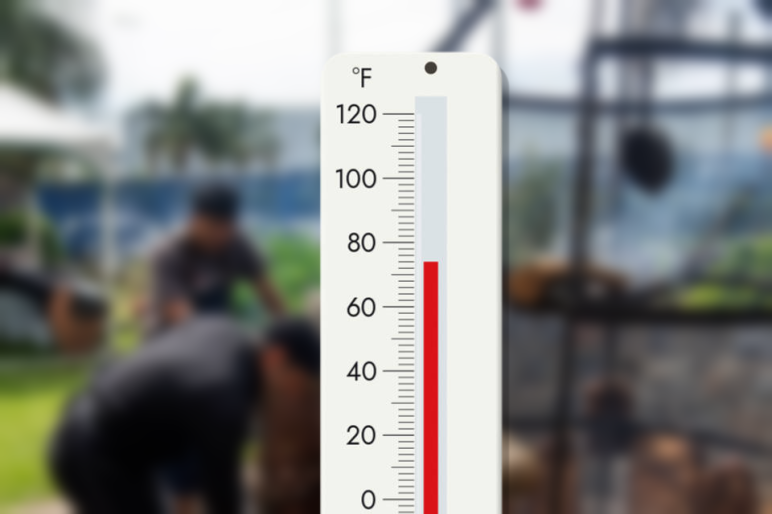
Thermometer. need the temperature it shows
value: 74 °F
